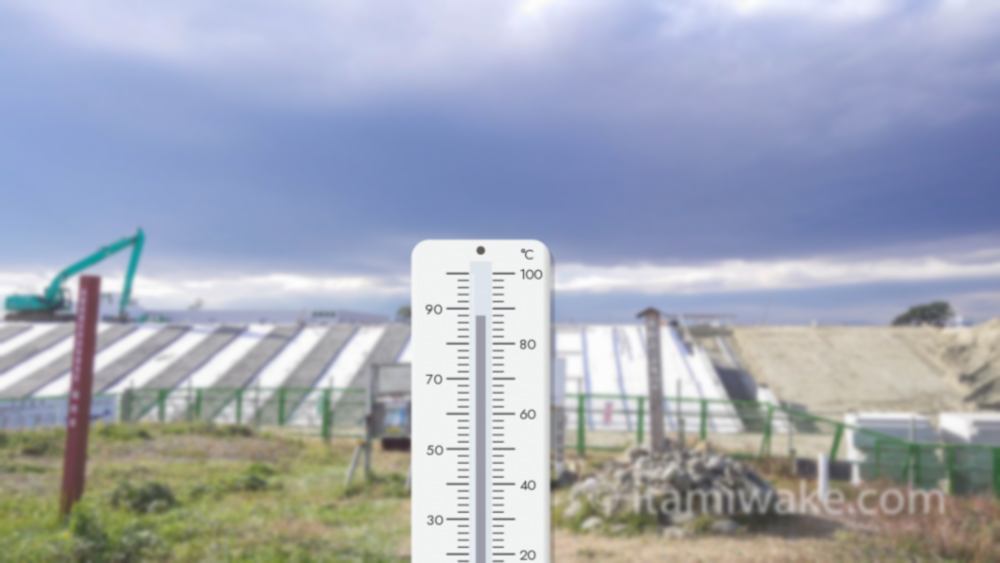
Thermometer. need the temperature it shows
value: 88 °C
